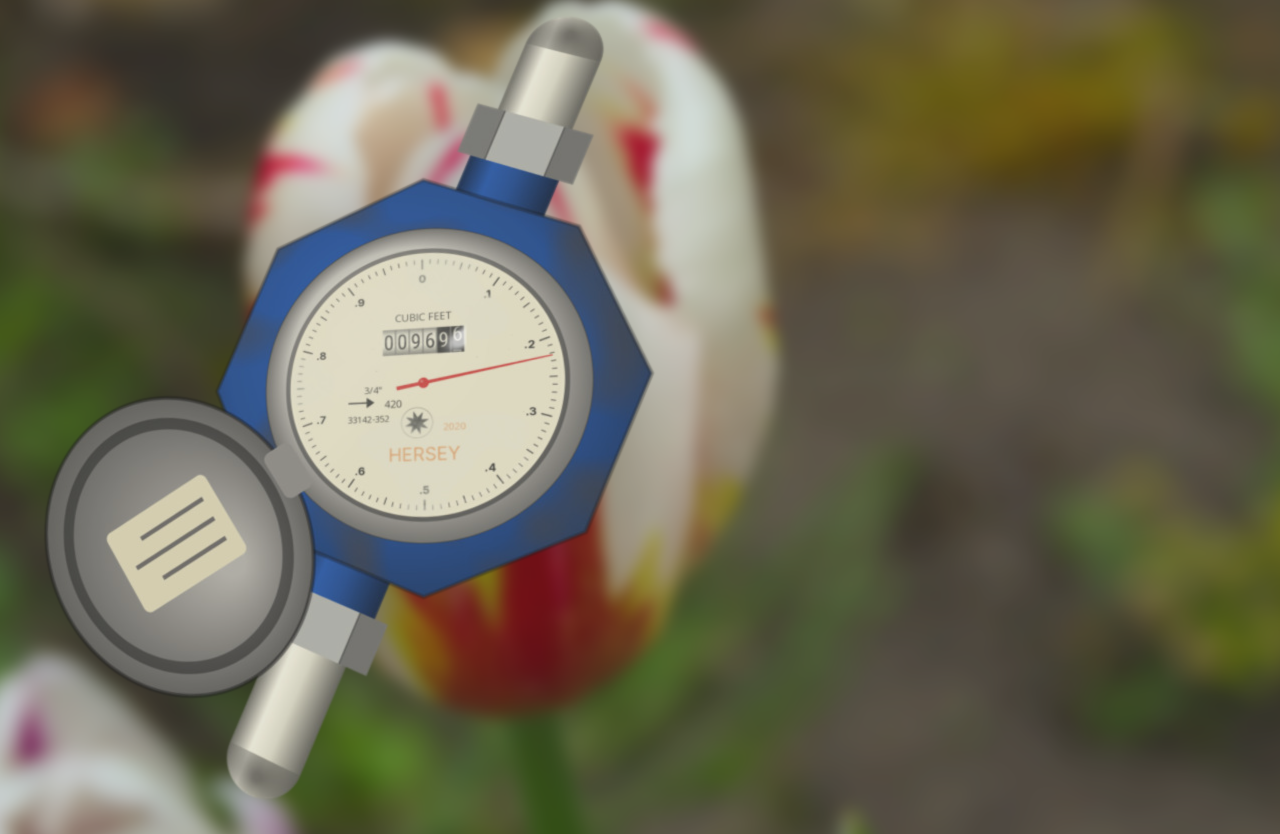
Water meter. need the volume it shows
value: 9696.22 ft³
